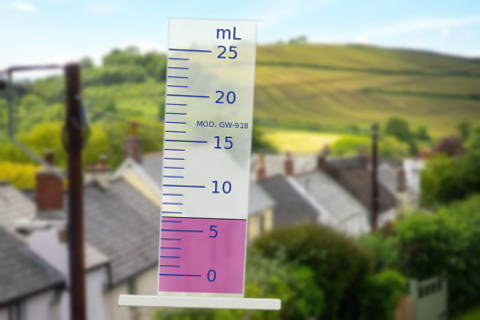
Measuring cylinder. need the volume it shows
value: 6.5 mL
